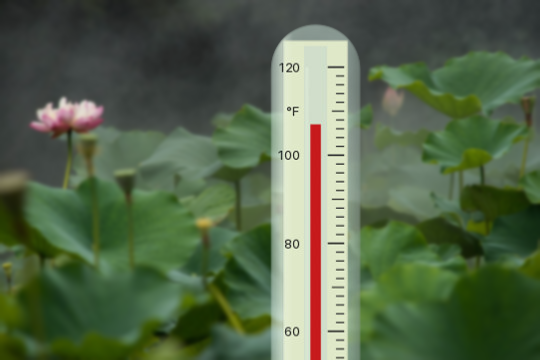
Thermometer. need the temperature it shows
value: 107 °F
